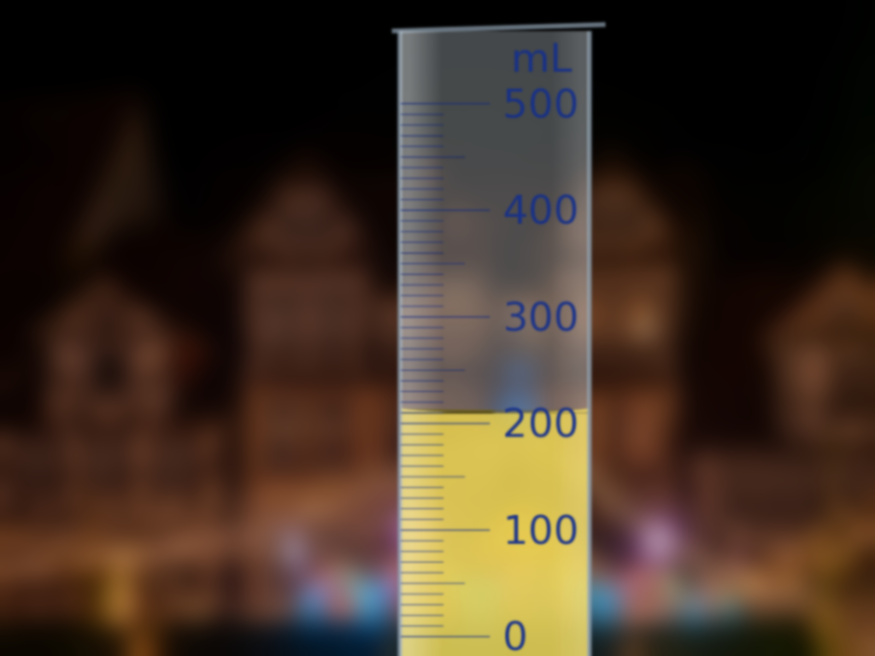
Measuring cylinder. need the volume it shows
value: 210 mL
